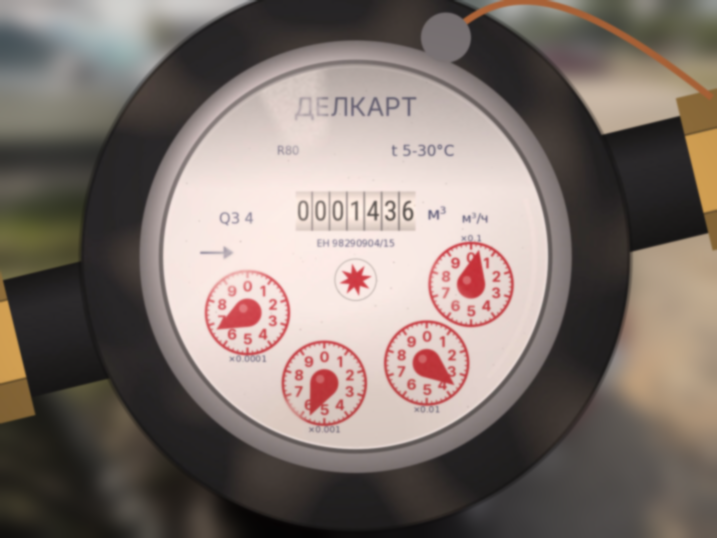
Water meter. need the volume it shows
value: 1436.0356 m³
